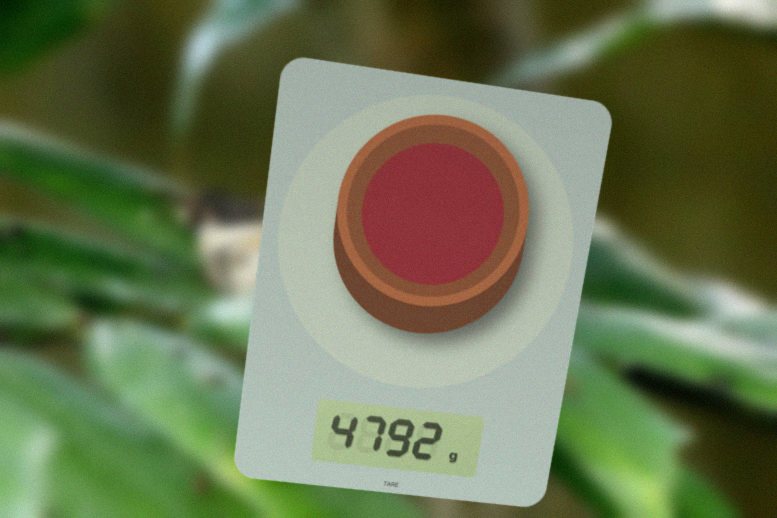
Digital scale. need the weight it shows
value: 4792 g
